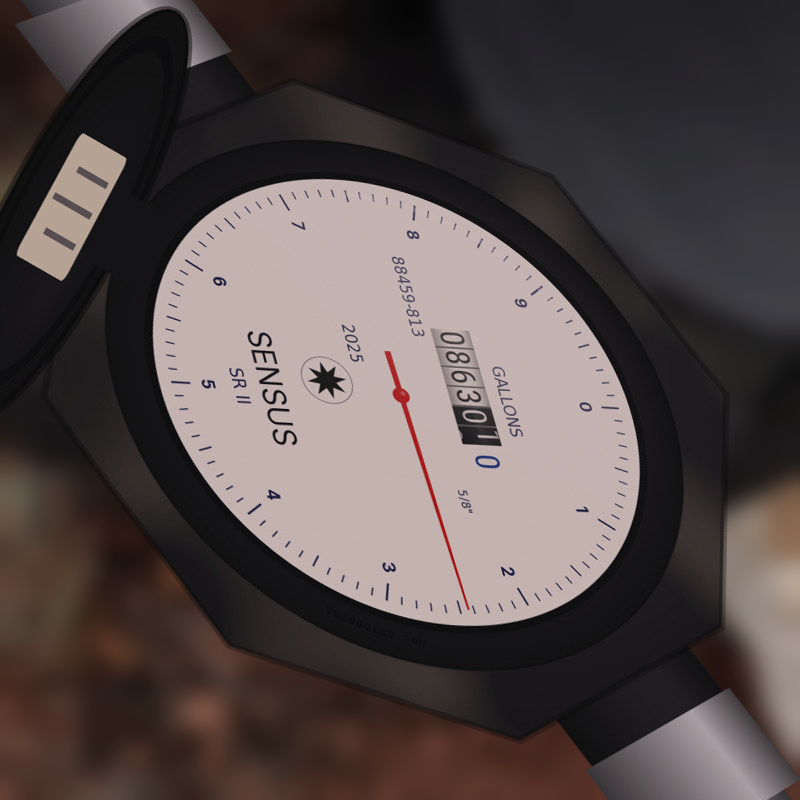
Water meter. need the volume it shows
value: 863012.4 gal
